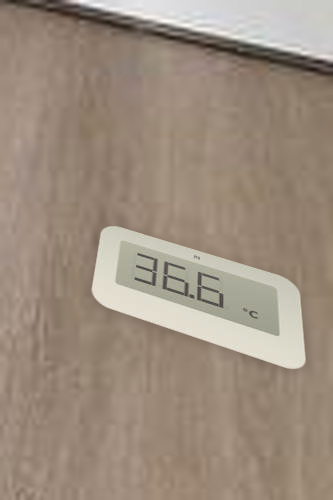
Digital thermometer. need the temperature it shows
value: 36.6 °C
